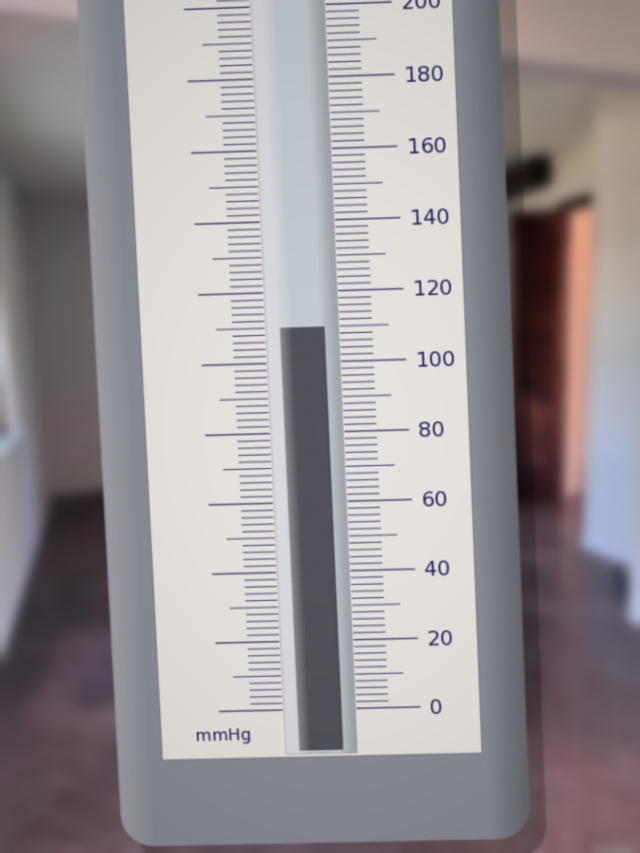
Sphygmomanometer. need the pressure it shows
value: 110 mmHg
